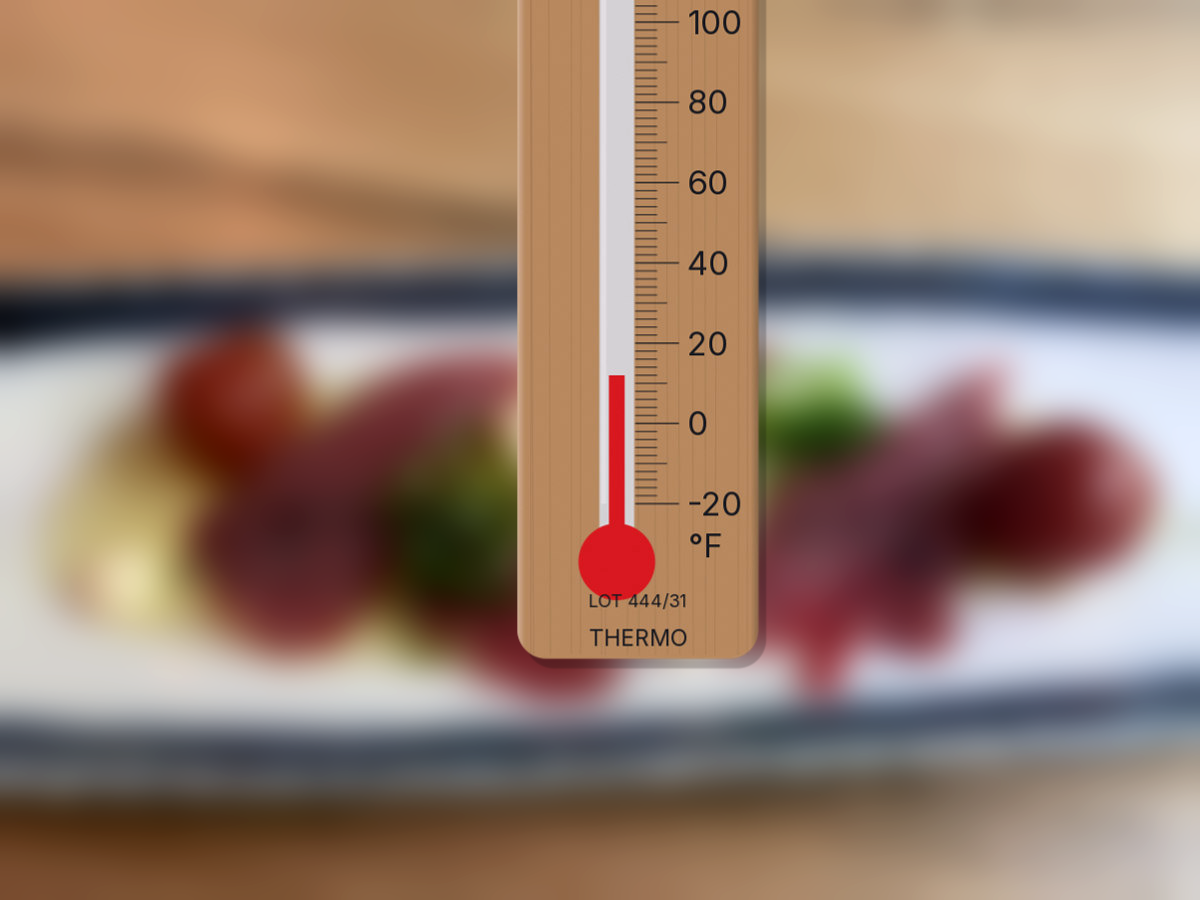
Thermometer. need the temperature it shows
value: 12 °F
